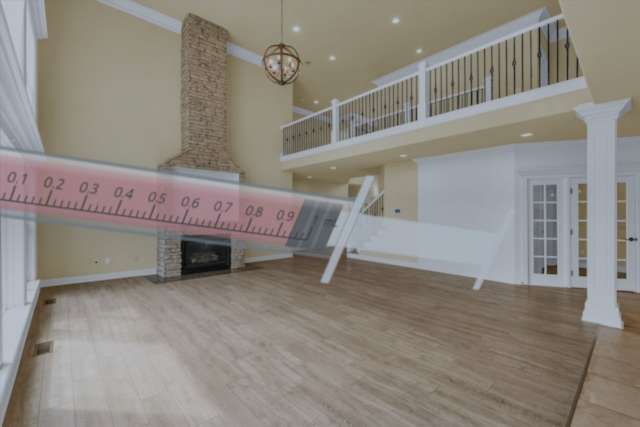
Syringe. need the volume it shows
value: 0.94 mL
